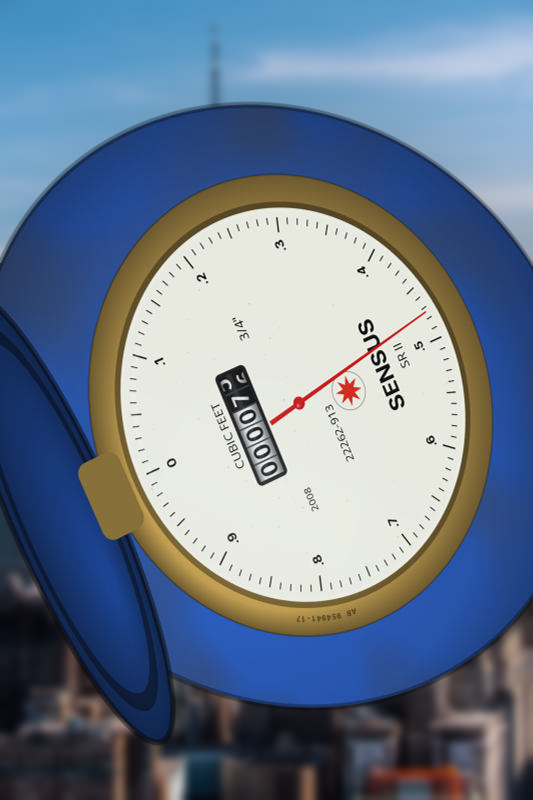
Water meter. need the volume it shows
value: 75.47 ft³
